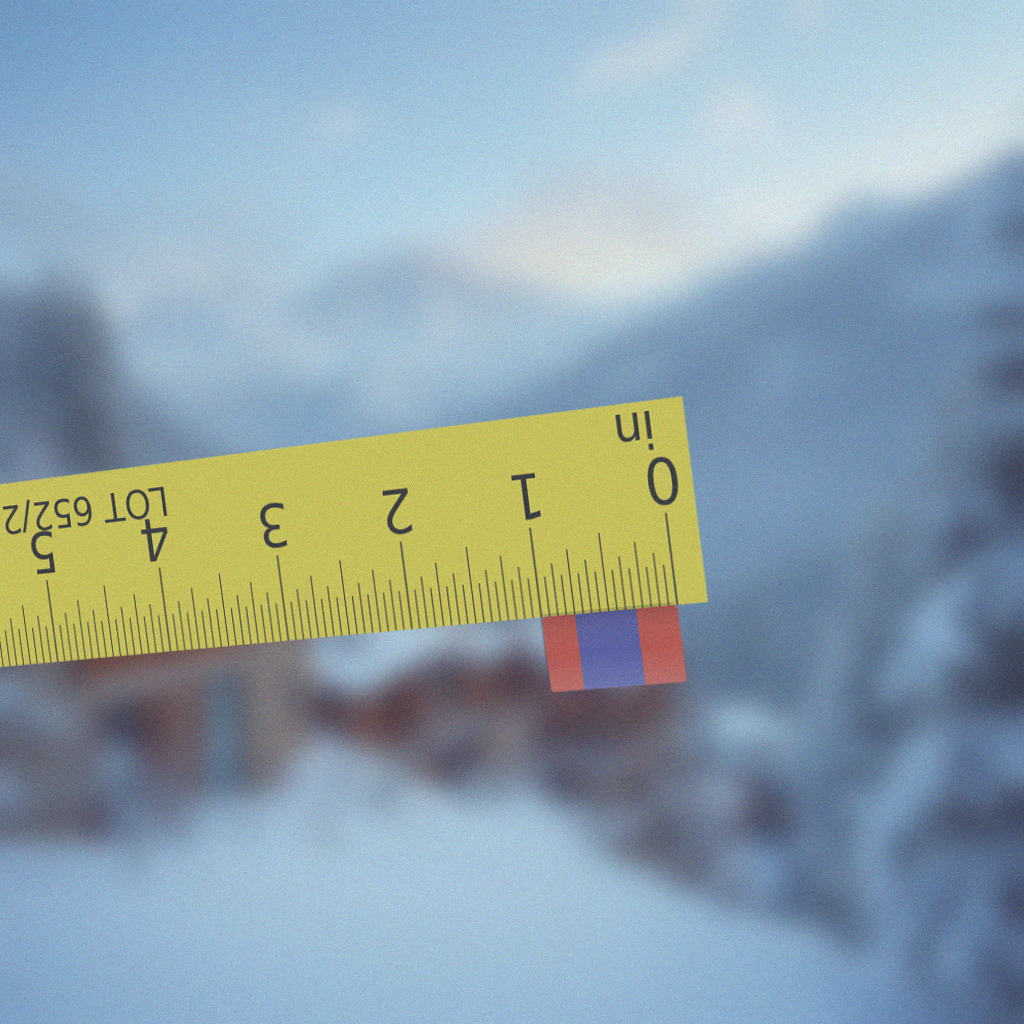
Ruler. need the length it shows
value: 1 in
